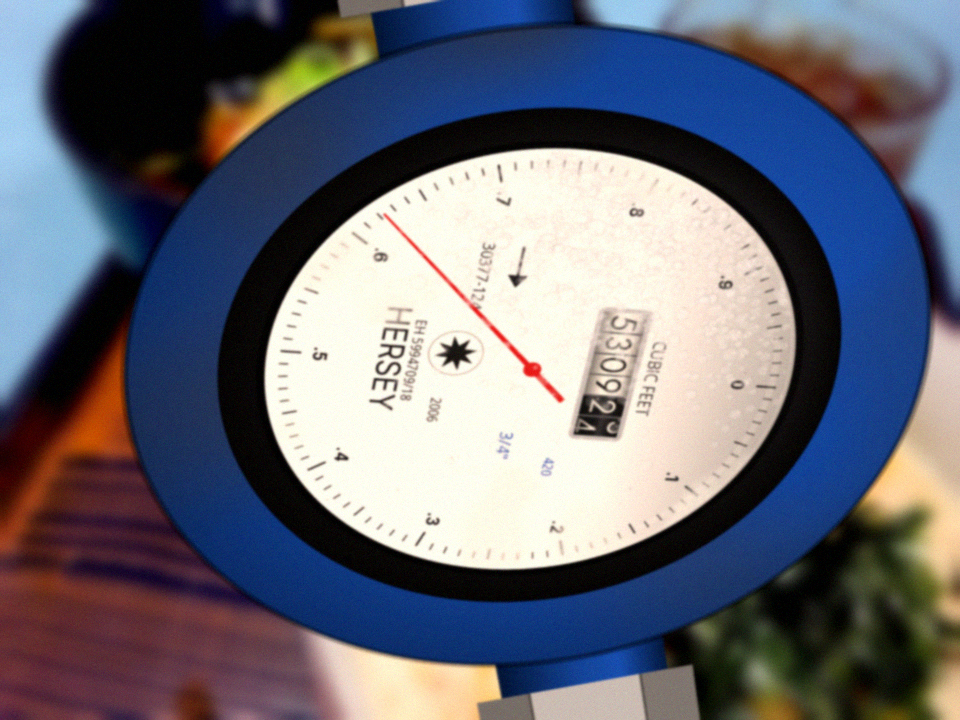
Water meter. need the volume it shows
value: 530923.62 ft³
